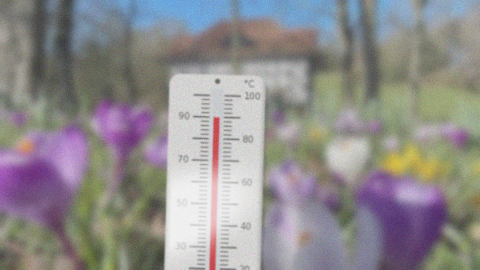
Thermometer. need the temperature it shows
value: 90 °C
